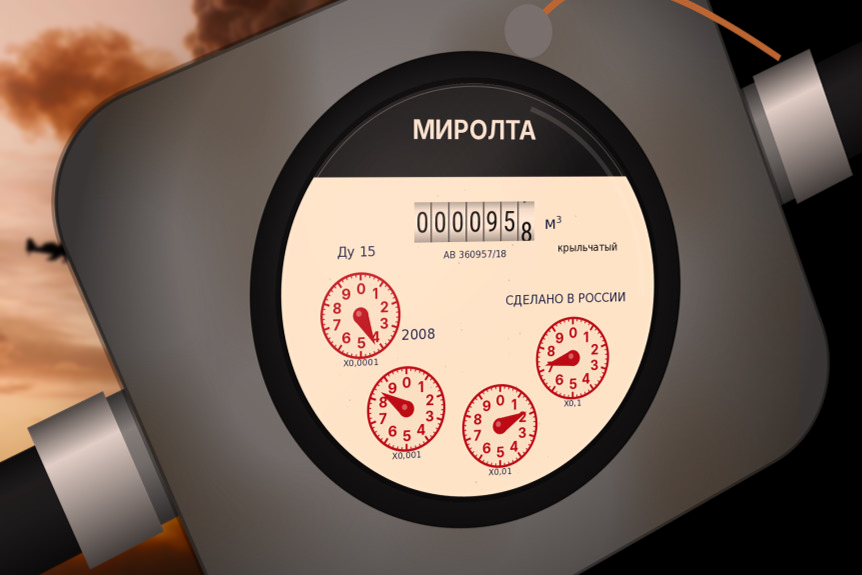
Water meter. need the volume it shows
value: 957.7184 m³
